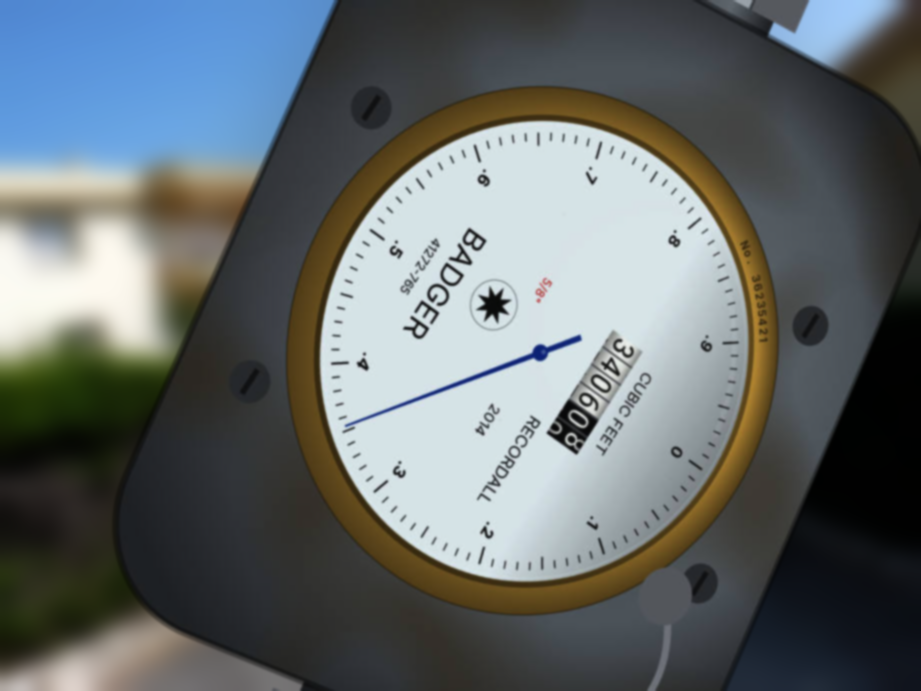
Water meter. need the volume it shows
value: 340608.35 ft³
